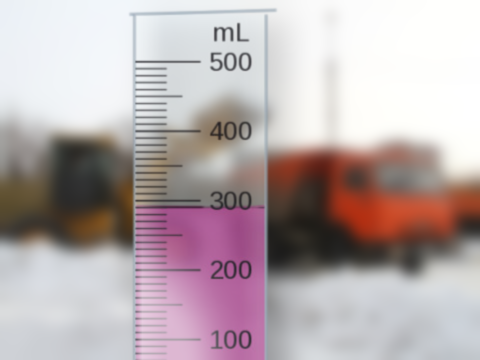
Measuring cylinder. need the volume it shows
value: 290 mL
